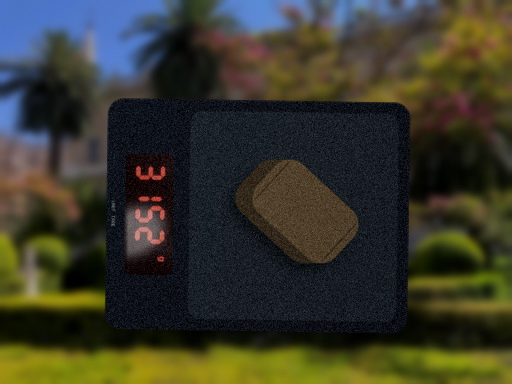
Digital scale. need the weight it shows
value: 3152 g
